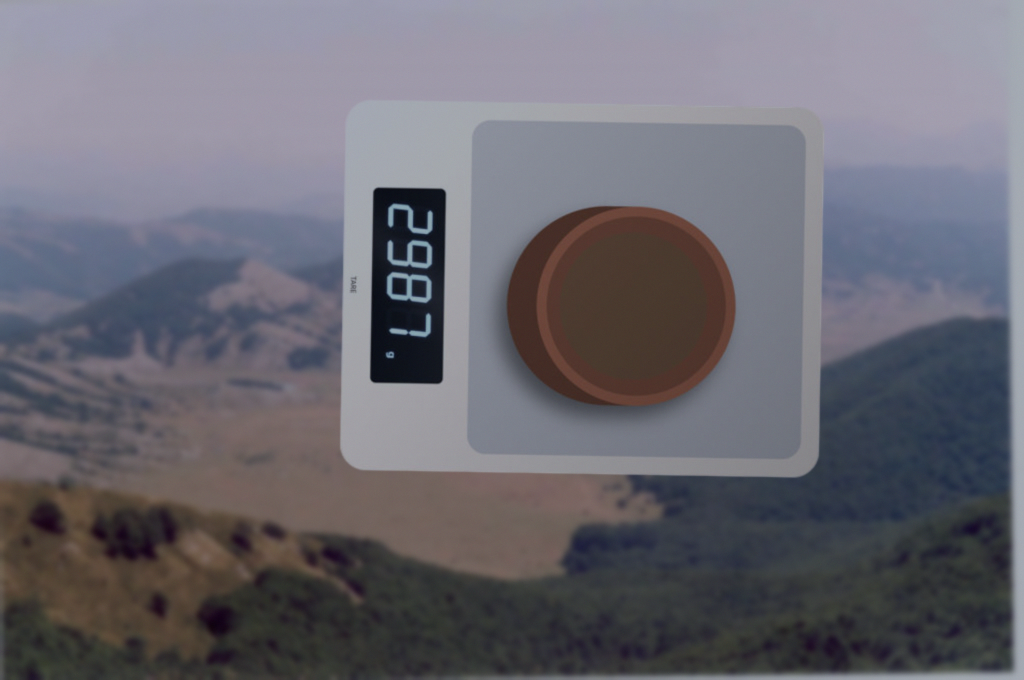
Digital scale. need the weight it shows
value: 2987 g
